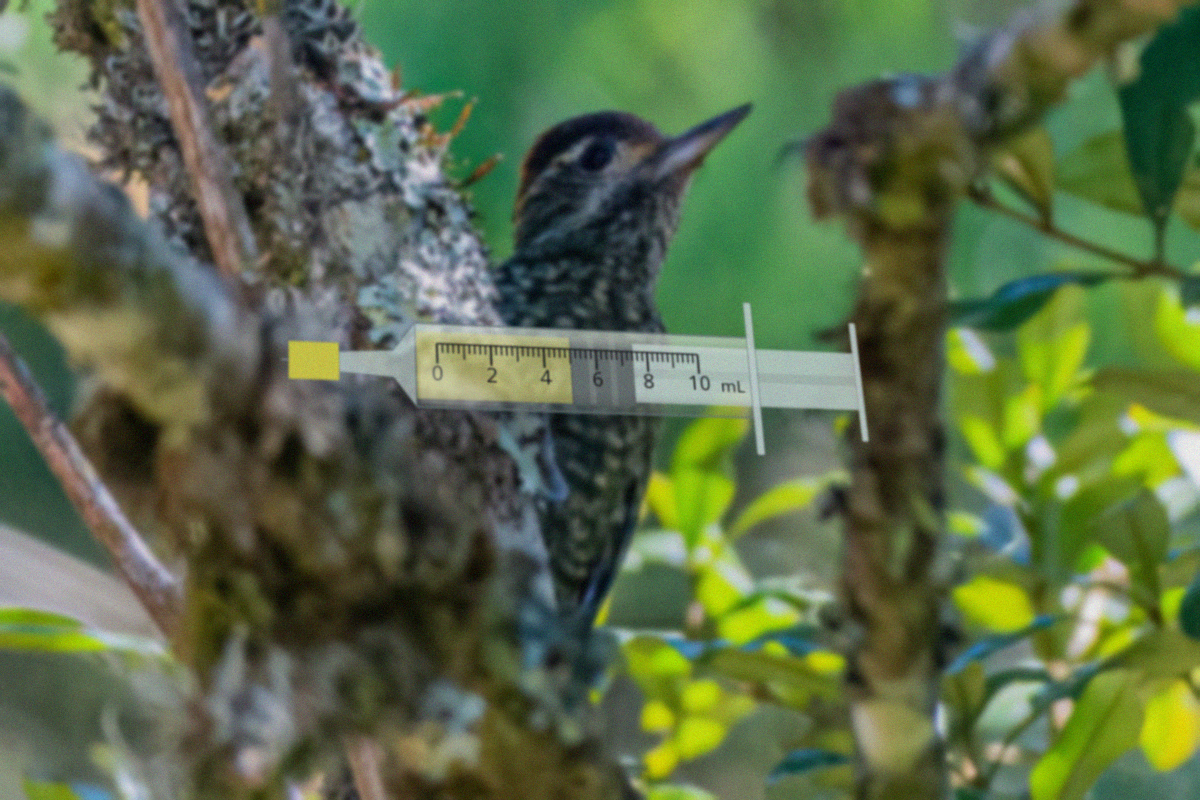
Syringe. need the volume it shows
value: 5 mL
